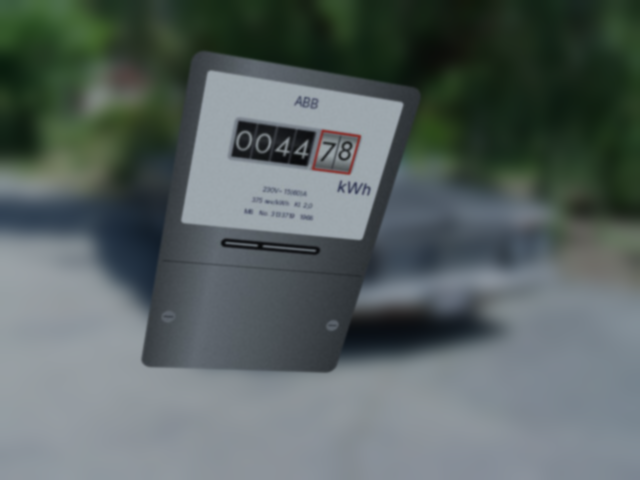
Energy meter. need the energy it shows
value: 44.78 kWh
